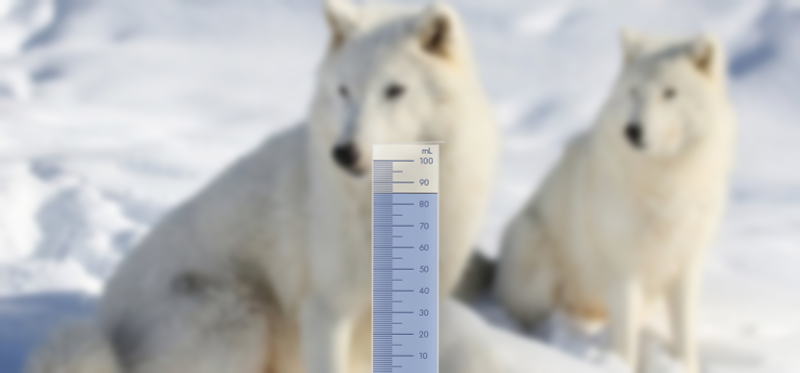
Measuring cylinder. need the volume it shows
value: 85 mL
